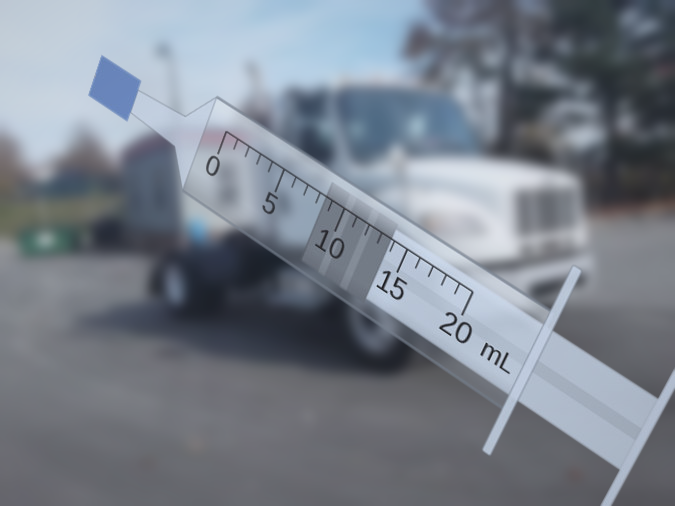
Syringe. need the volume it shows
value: 8.5 mL
